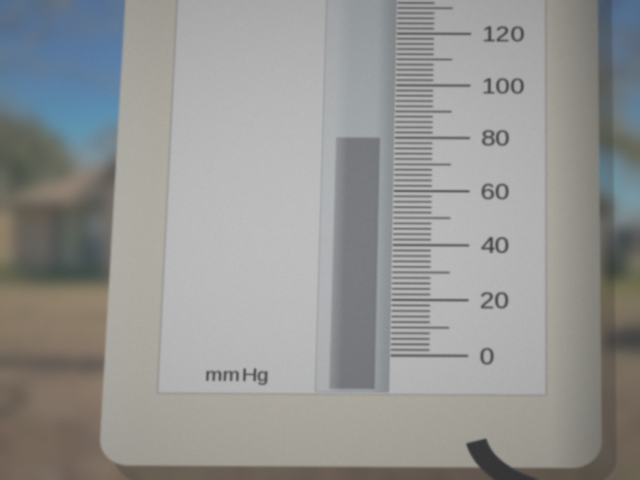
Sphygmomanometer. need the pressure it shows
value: 80 mmHg
